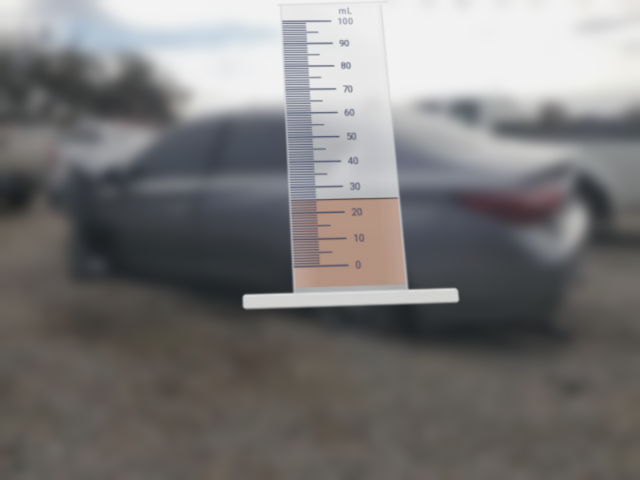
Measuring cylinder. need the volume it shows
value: 25 mL
